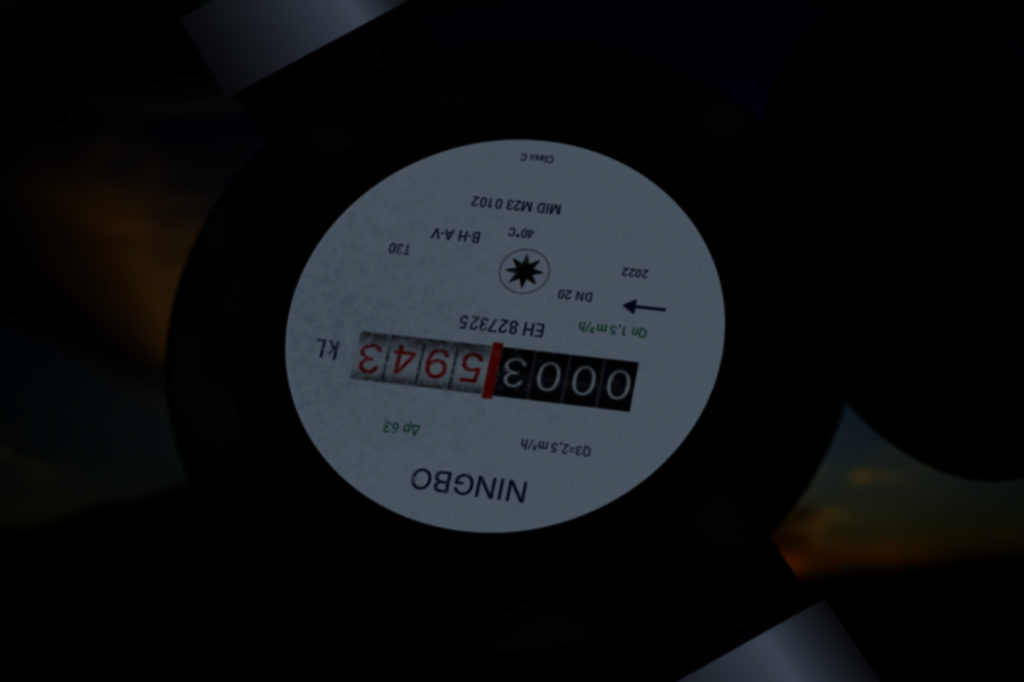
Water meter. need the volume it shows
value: 3.5943 kL
